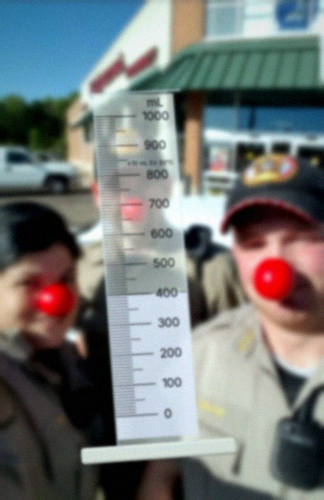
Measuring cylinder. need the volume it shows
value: 400 mL
